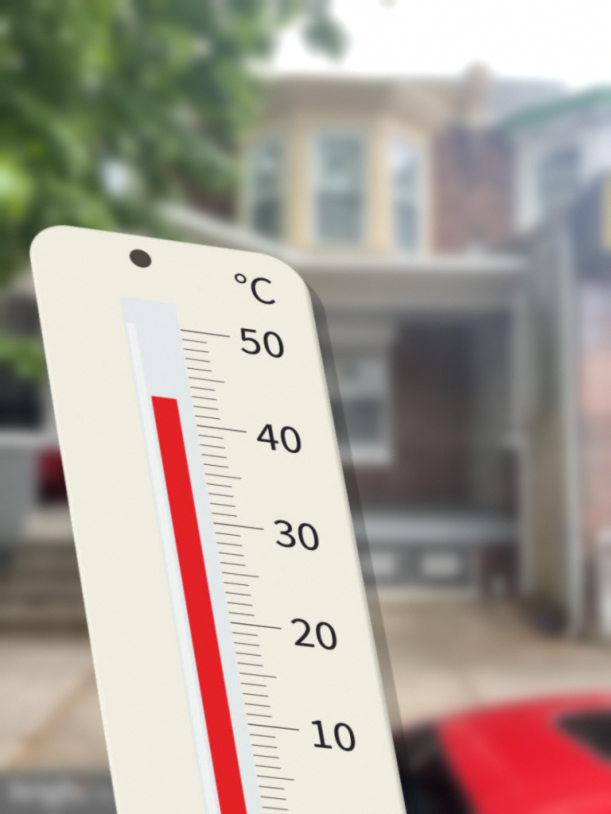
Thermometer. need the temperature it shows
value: 42.5 °C
